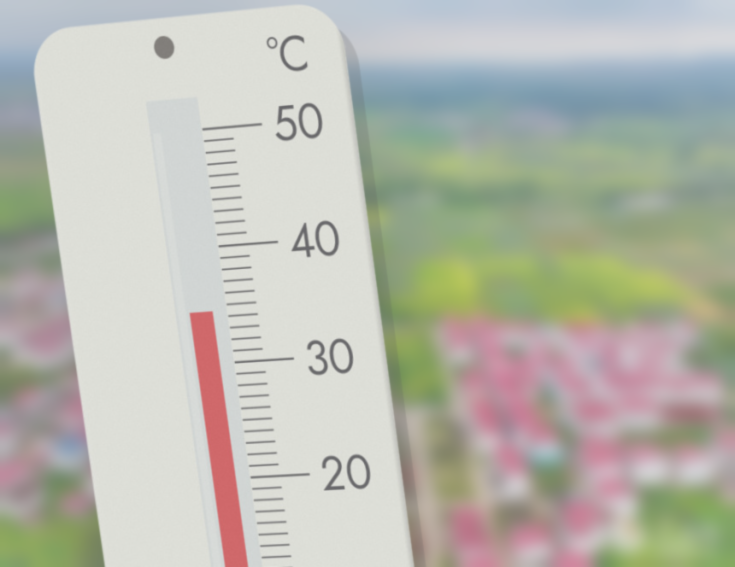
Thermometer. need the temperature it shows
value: 34.5 °C
